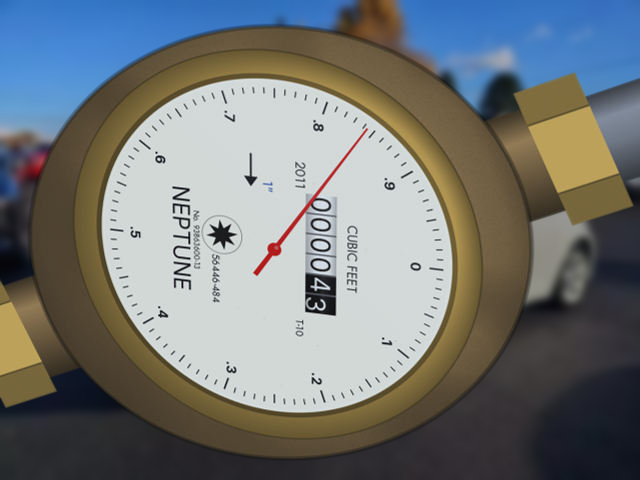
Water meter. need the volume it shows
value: 42.84 ft³
